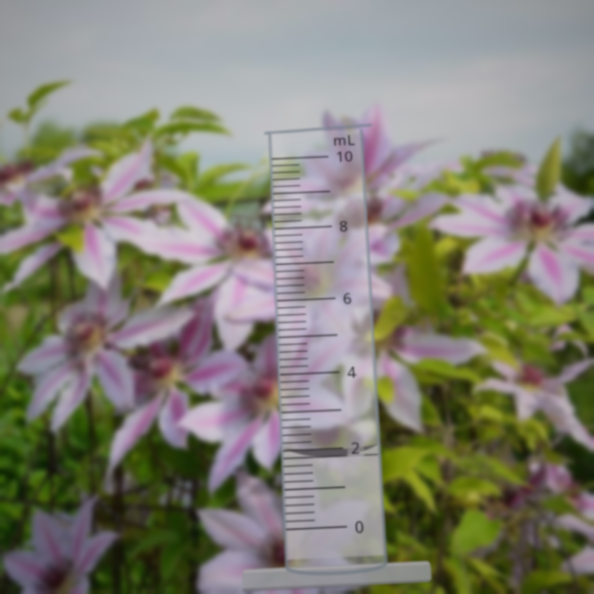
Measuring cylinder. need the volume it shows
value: 1.8 mL
